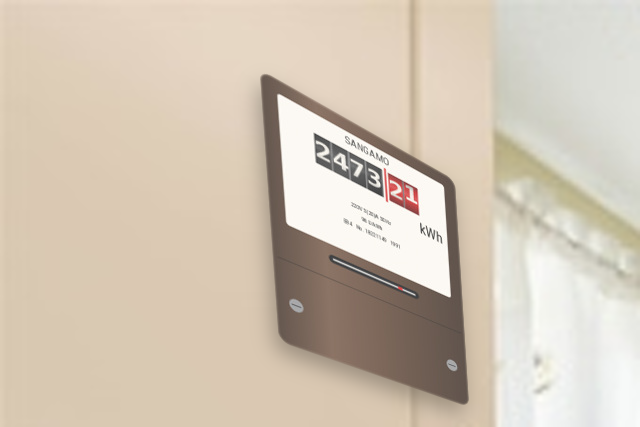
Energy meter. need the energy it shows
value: 2473.21 kWh
